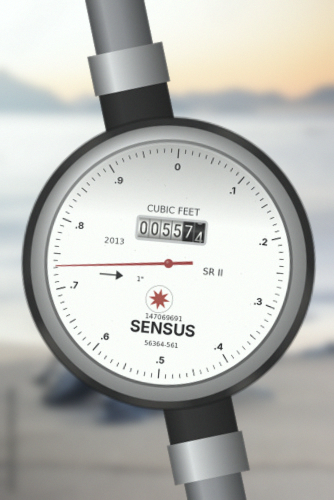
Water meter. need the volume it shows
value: 5573.73 ft³
